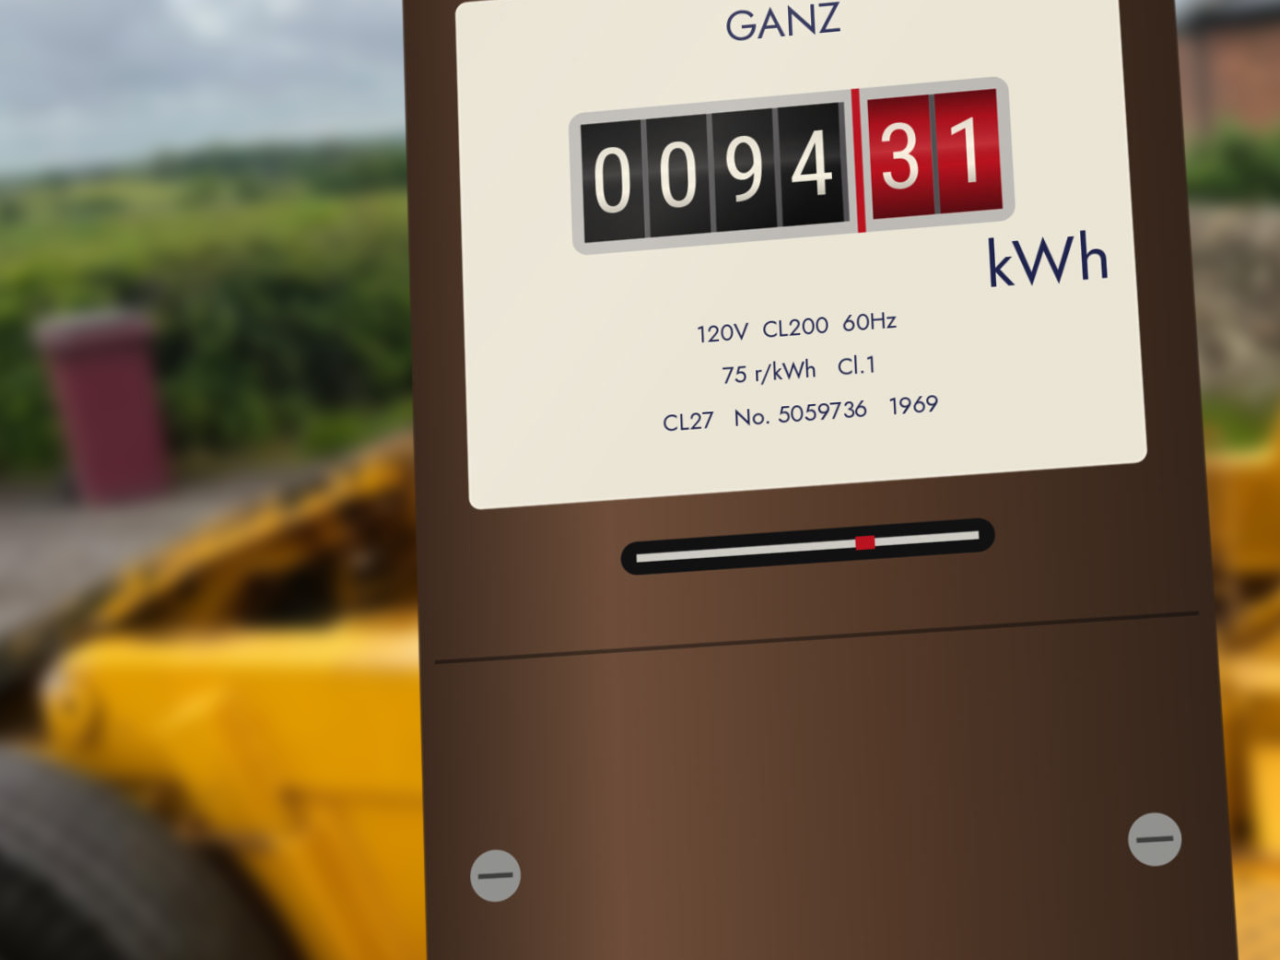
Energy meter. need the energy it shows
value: 94.31 kWh
